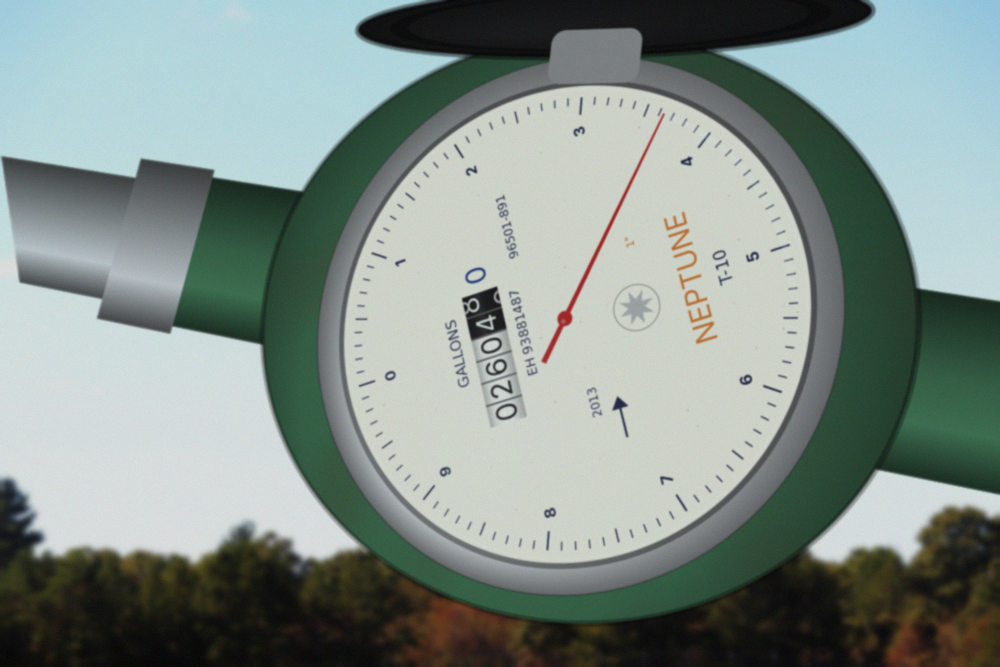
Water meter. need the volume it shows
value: 260483.6 gal
